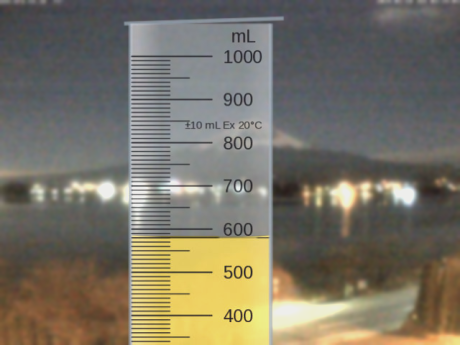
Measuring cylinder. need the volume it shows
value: 580 mL
